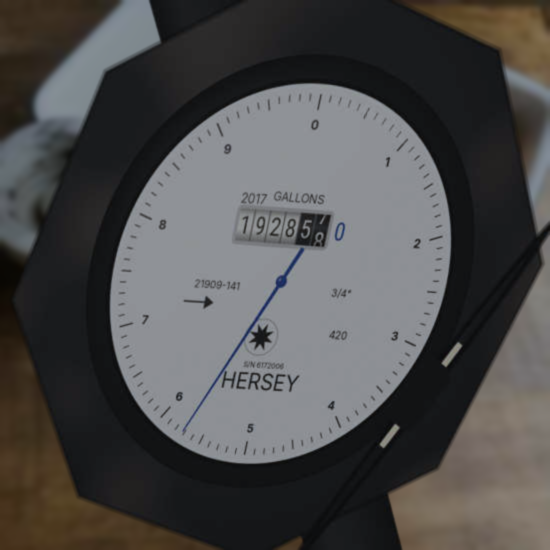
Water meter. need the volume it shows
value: 1928575.7 gal
